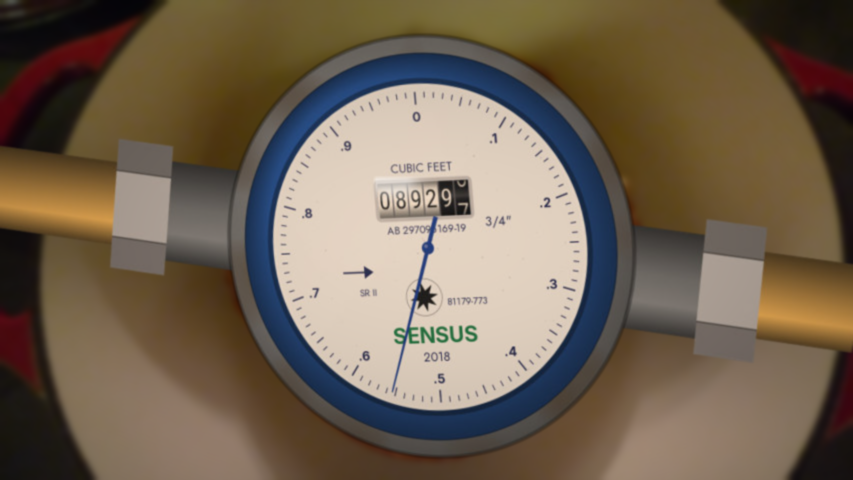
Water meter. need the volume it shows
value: 89296.55 ft³
